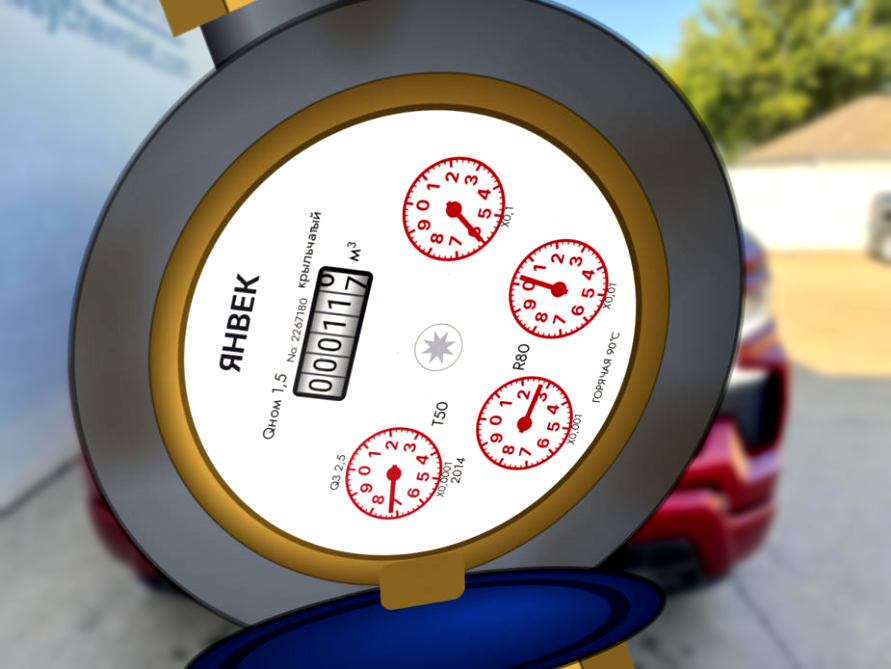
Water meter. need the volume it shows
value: 116.6027 m³
